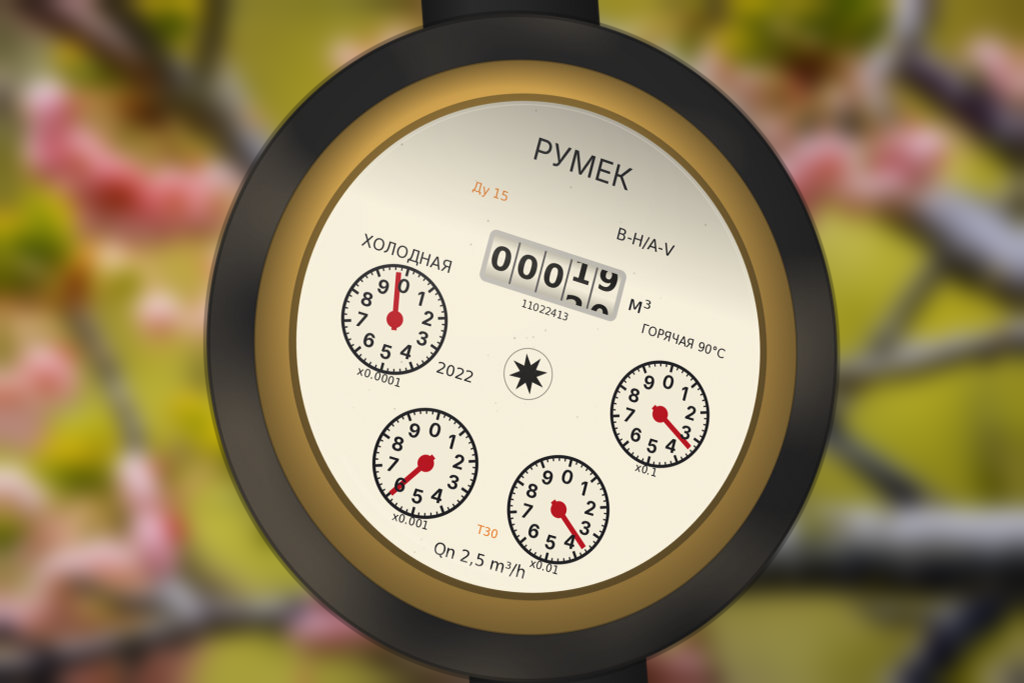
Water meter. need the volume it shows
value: 19.3359 m³
